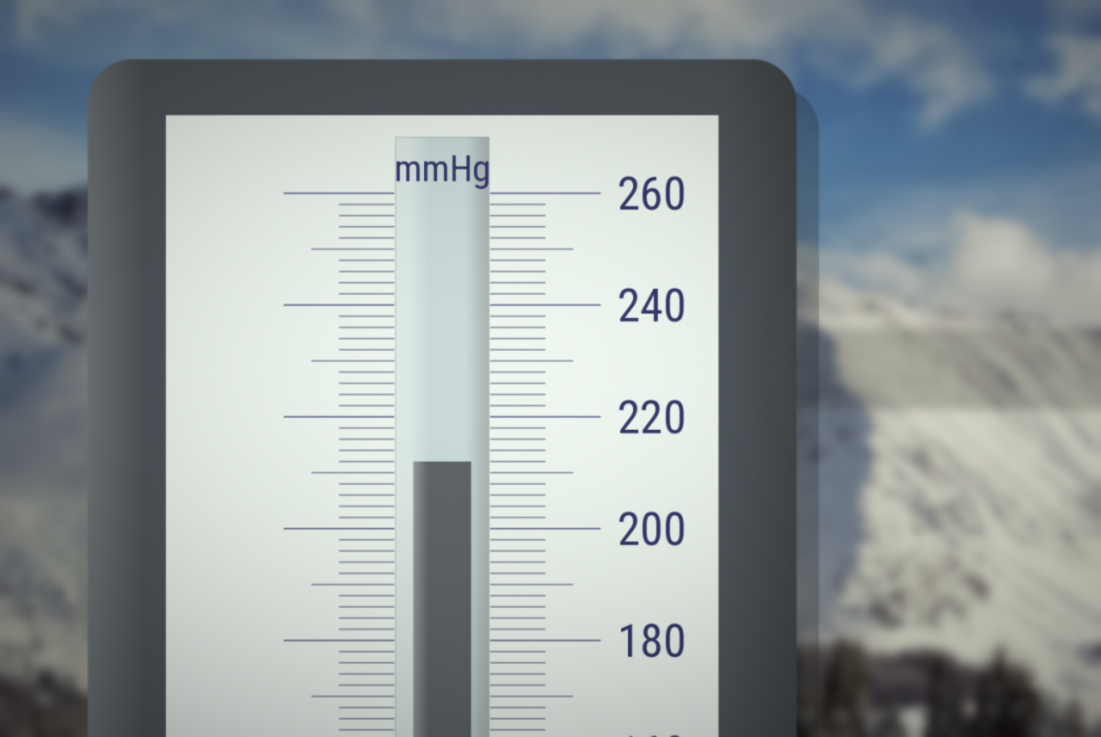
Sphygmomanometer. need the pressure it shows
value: 212 mmHg
